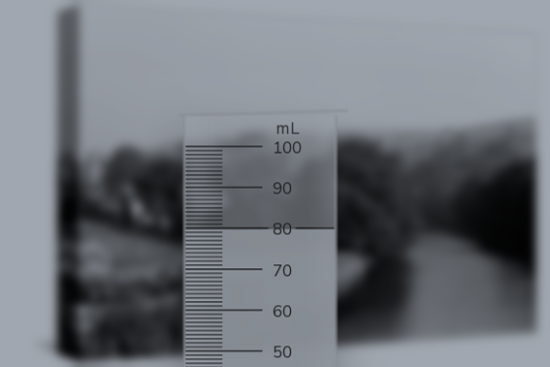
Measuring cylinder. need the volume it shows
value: 80 mL
